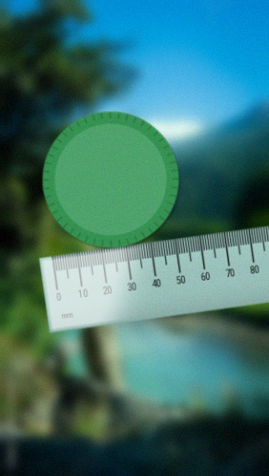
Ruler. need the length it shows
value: 55 mm
